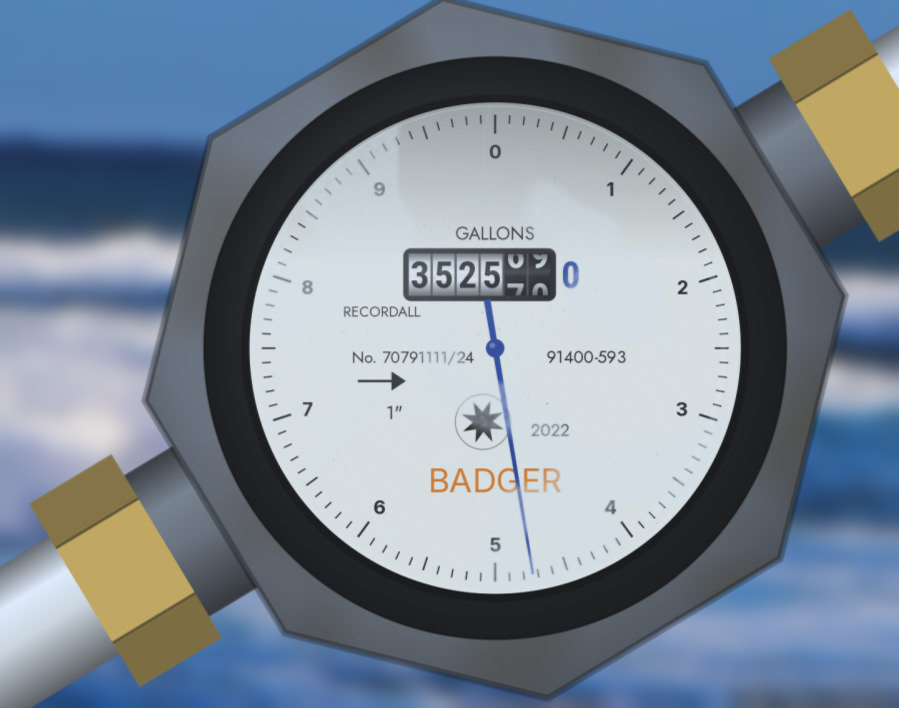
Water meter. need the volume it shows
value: 3525694.7 gal
